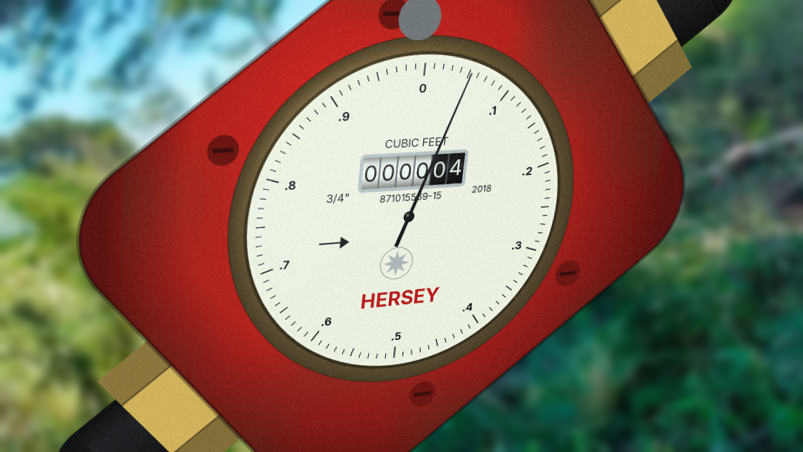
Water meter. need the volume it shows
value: 4.05 ft³
